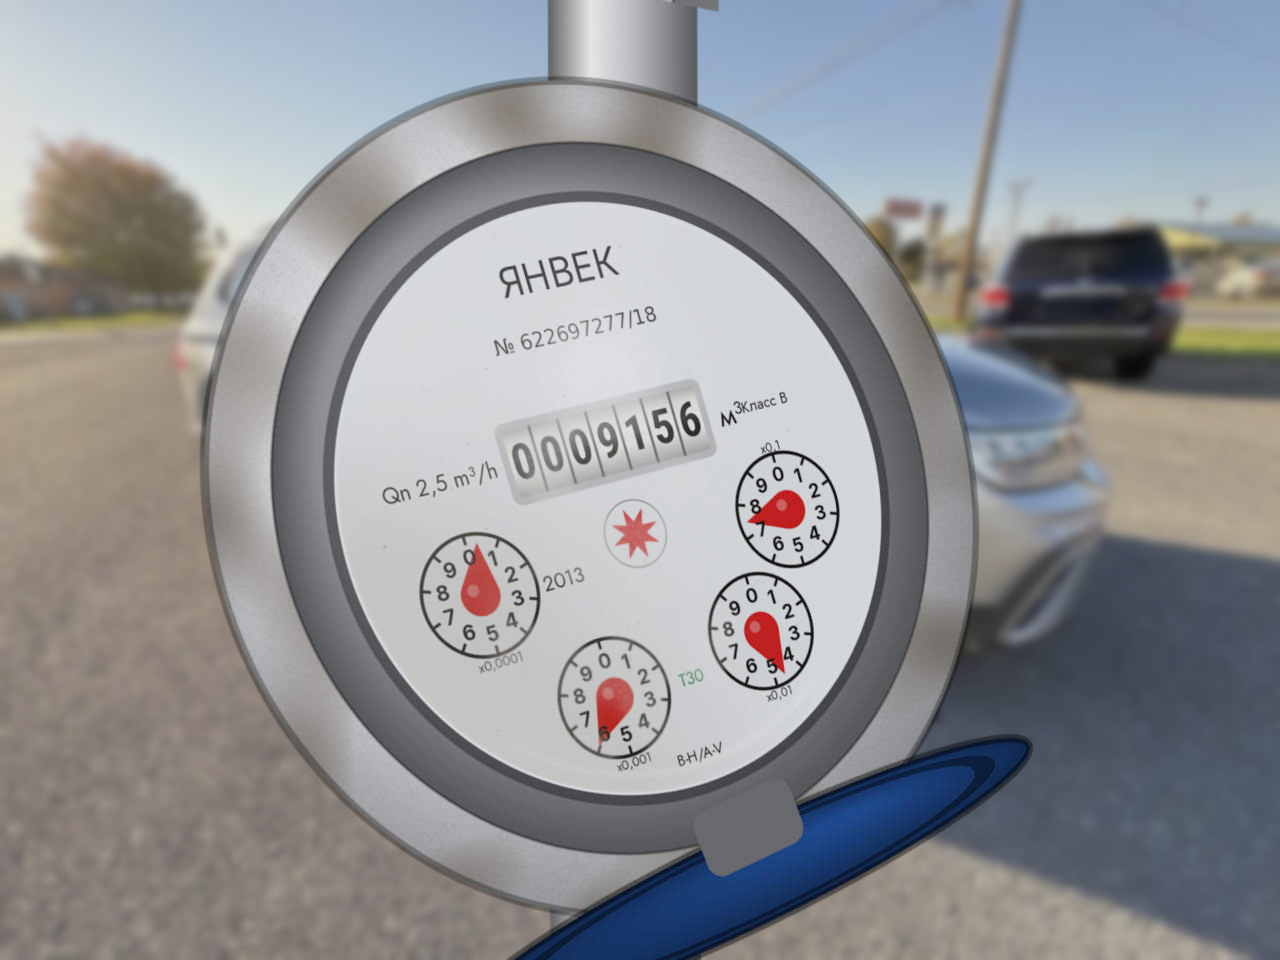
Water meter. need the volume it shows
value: 9156.7460 m³
